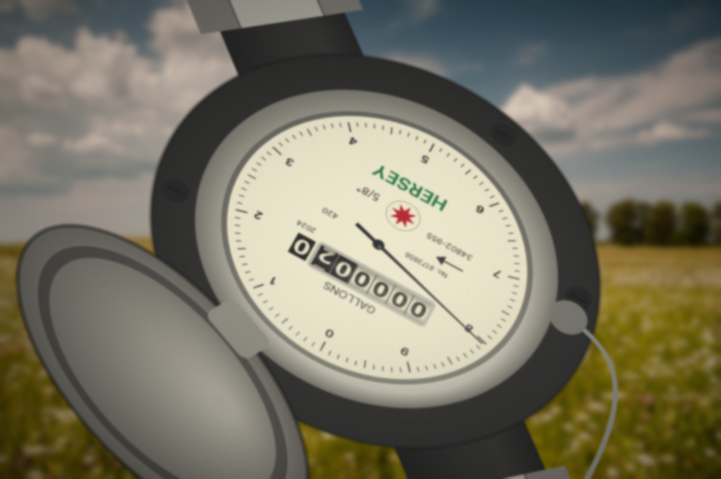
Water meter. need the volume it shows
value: 18.0 gal
